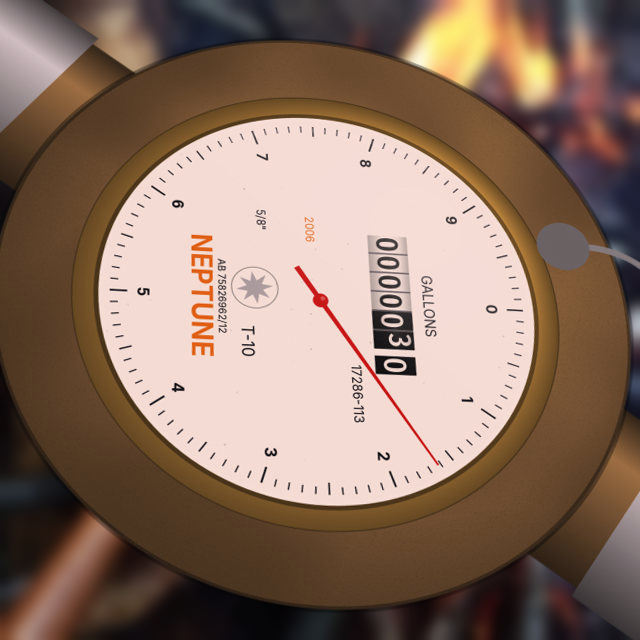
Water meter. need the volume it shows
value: 31.6 gal
